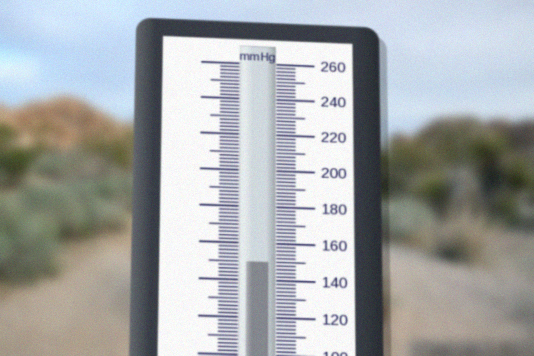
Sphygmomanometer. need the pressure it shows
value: 150 mmHg
